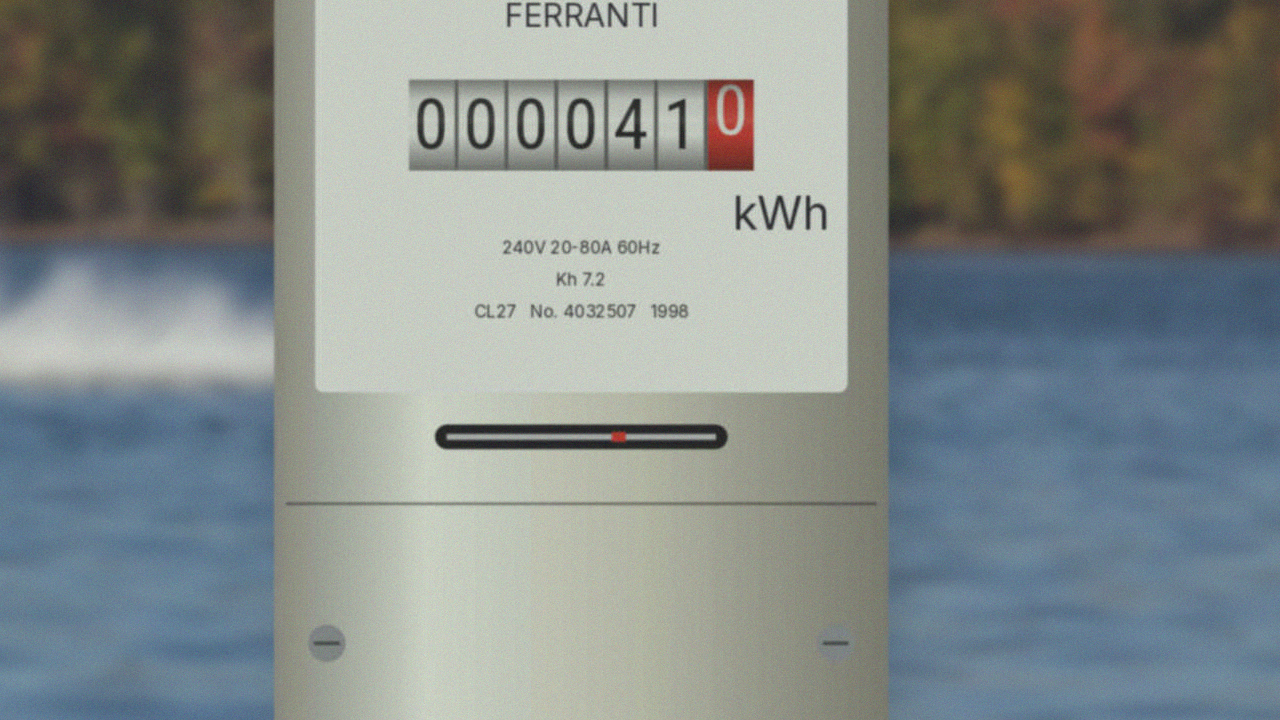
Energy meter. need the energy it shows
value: 41.0 kWh
